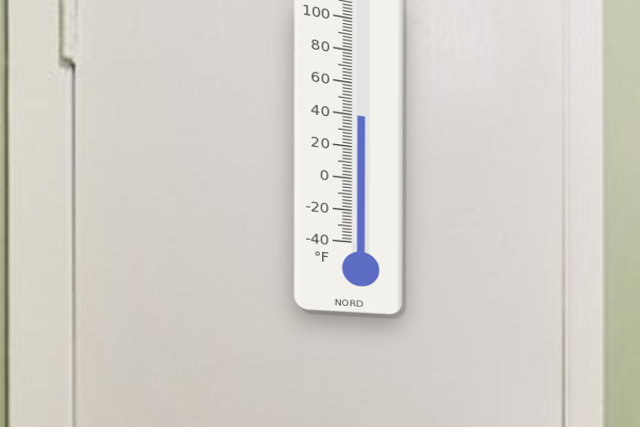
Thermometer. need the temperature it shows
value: 40 °F
